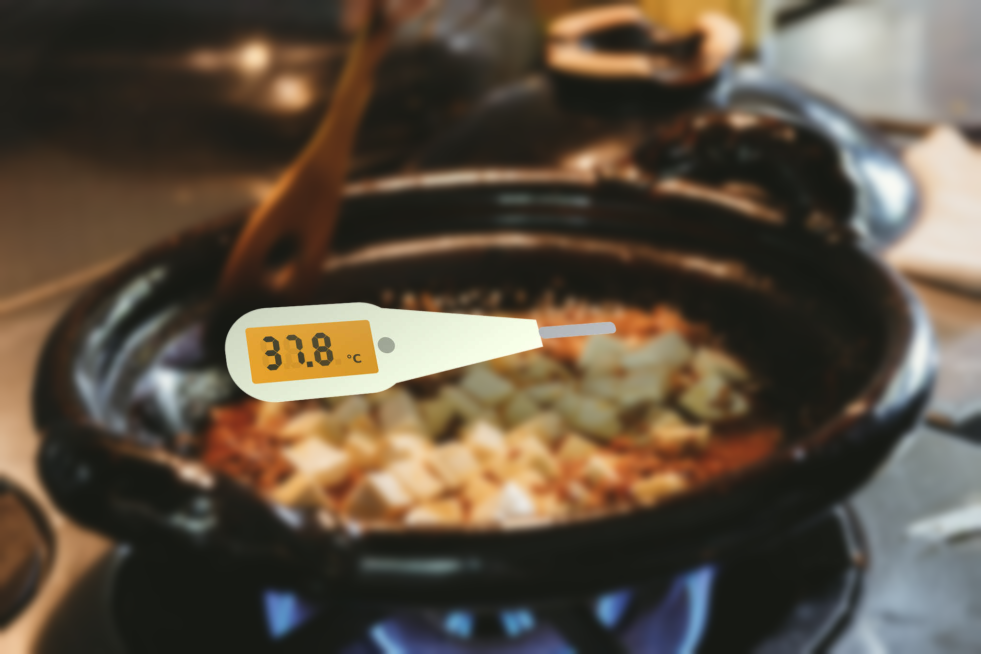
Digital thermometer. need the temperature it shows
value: 37.8 °C
